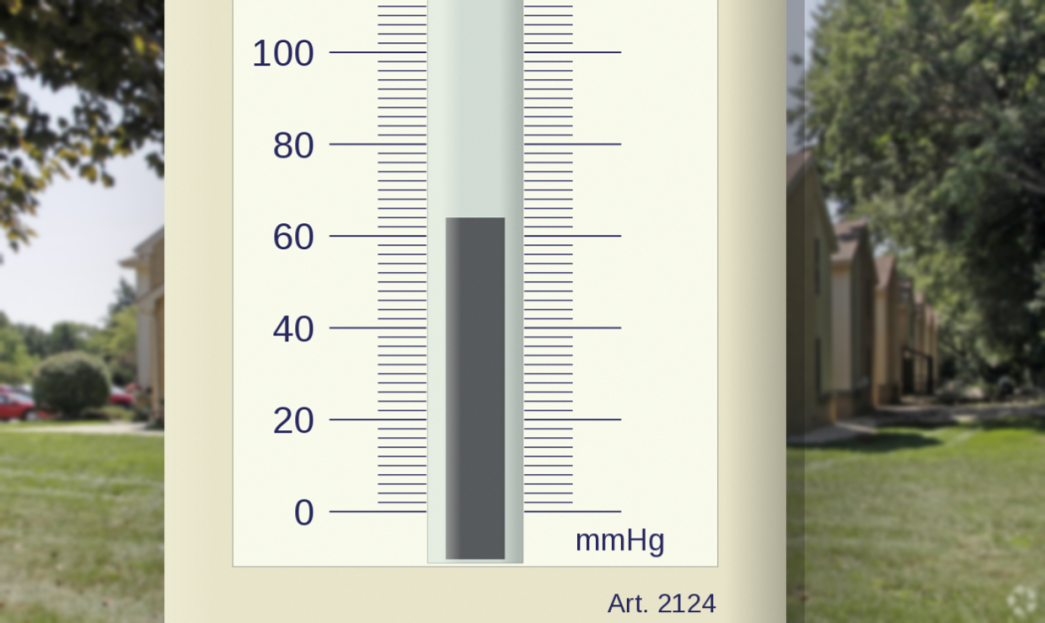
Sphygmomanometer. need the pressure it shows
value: 64 mmHg
